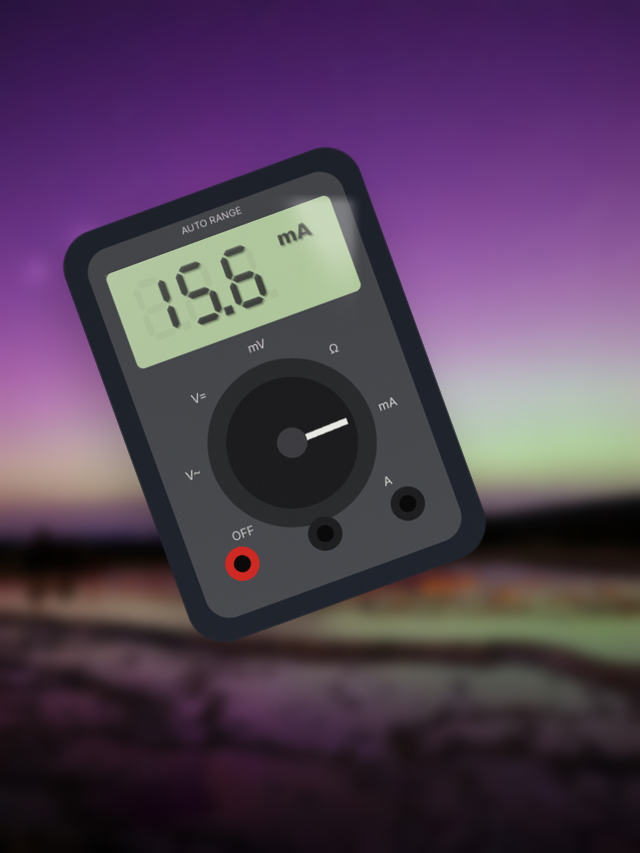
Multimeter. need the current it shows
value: 15.6 mA
